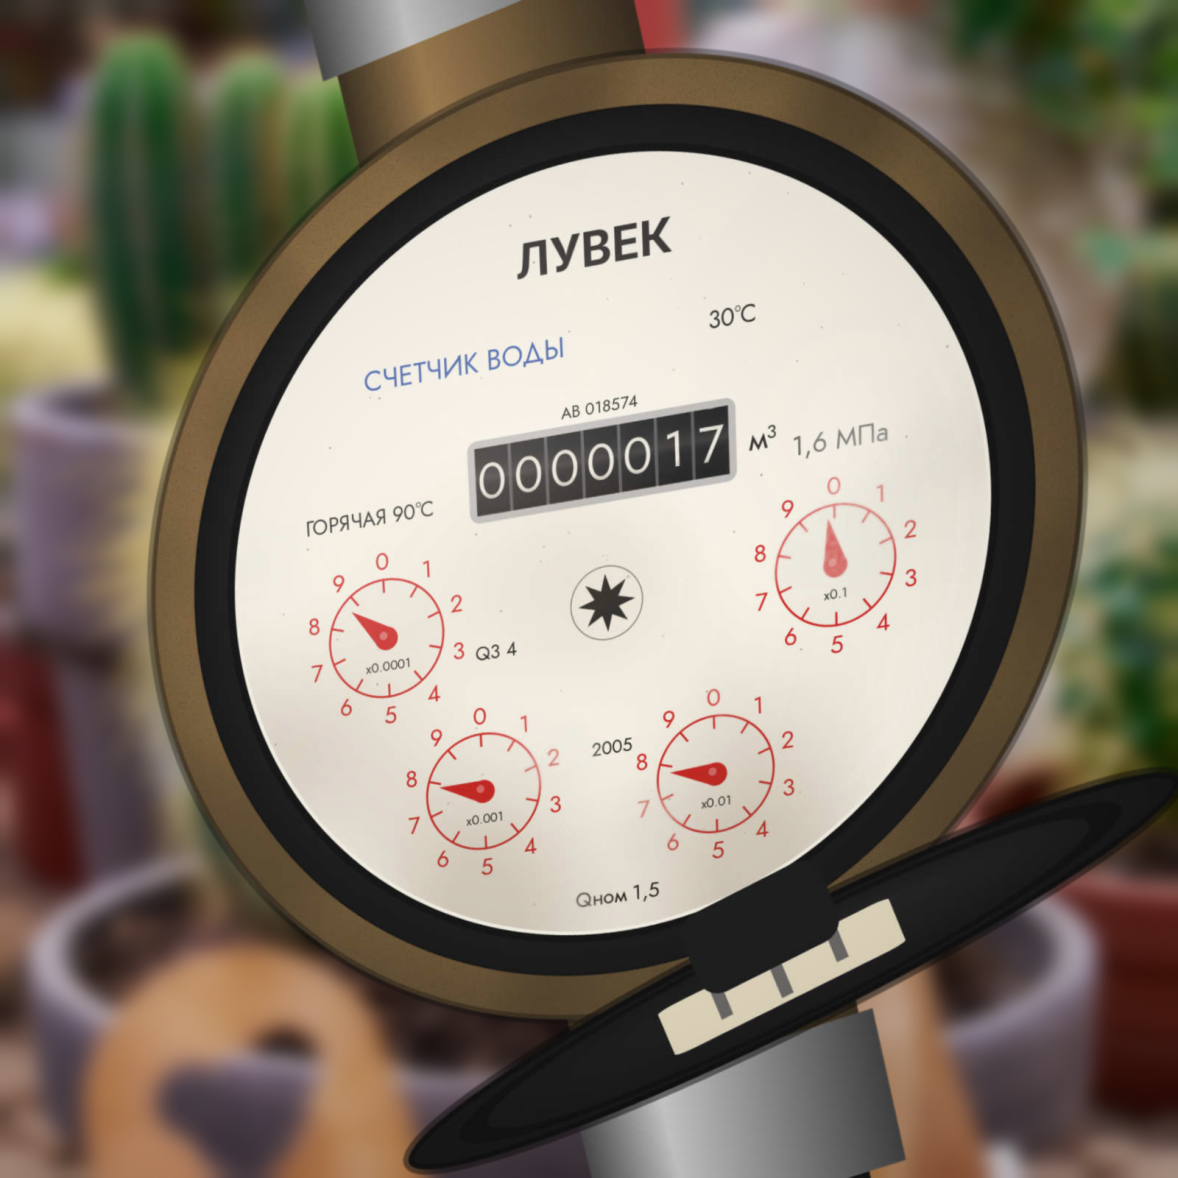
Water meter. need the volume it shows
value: 16.9778 m³
